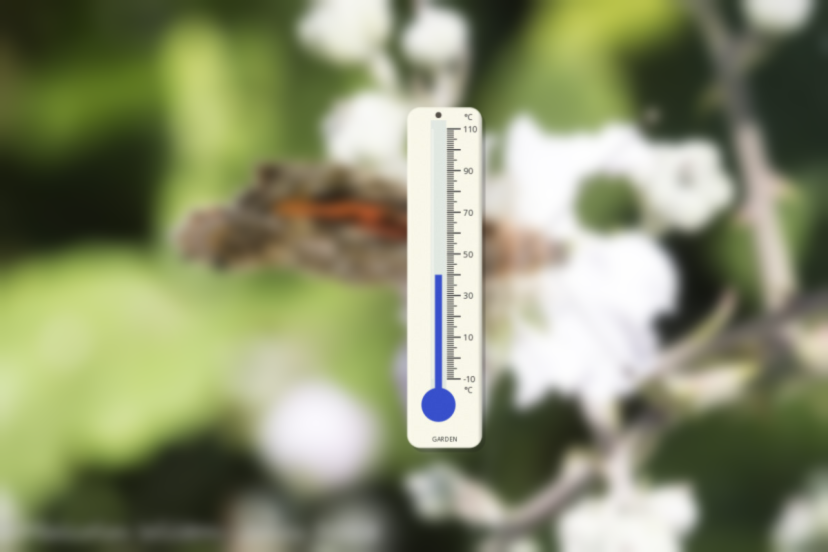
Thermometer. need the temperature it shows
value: 40 °C
